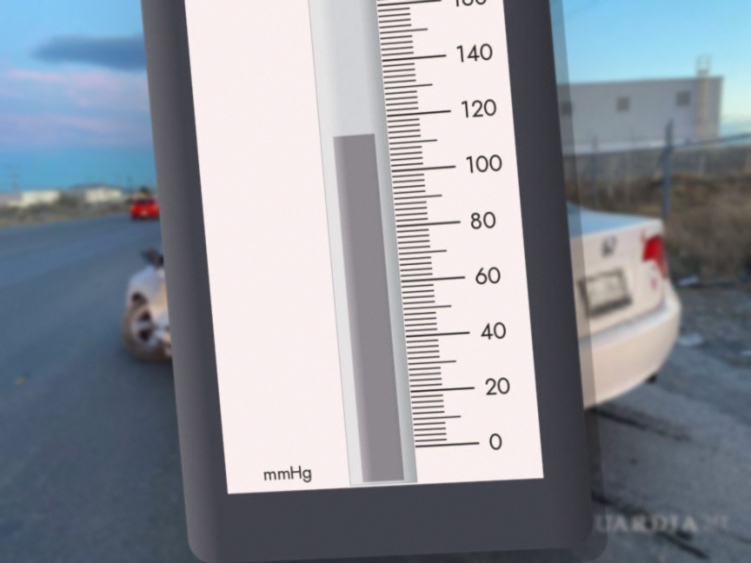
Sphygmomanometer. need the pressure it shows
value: 114 mmHg
